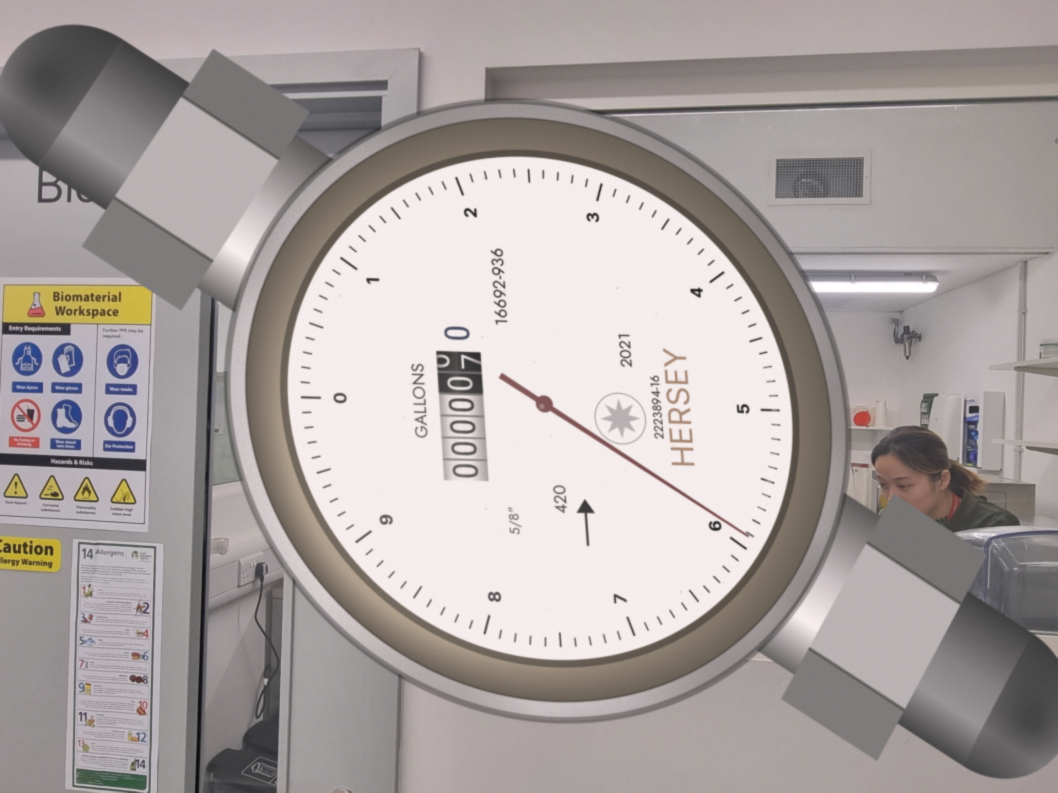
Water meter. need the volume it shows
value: 65.9 gal
